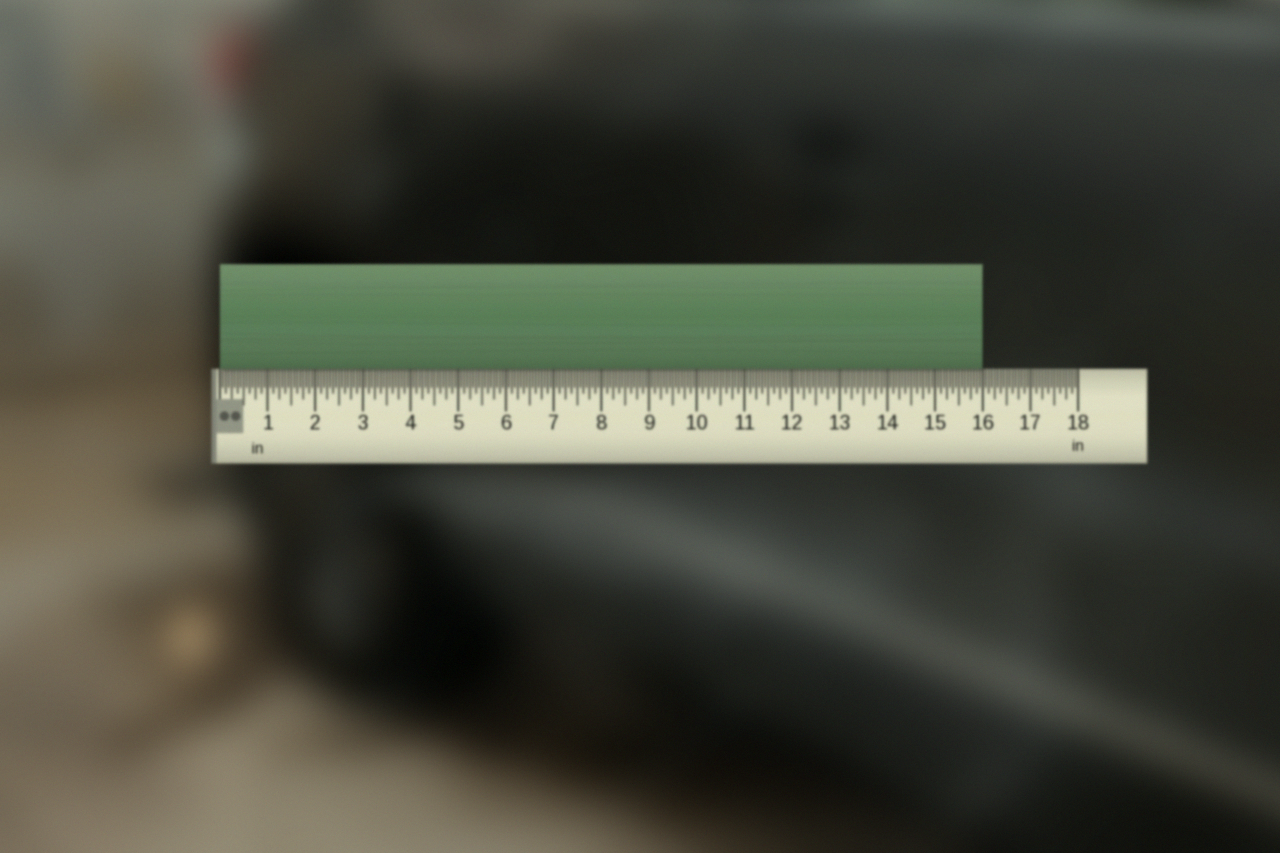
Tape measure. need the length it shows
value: 16 in
